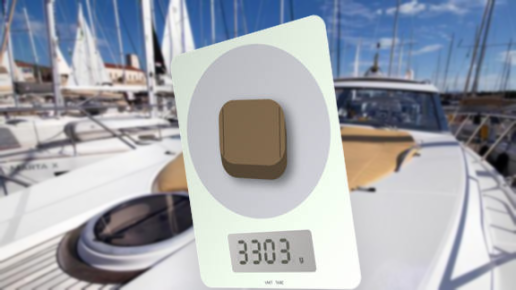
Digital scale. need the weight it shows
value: 3303 g
